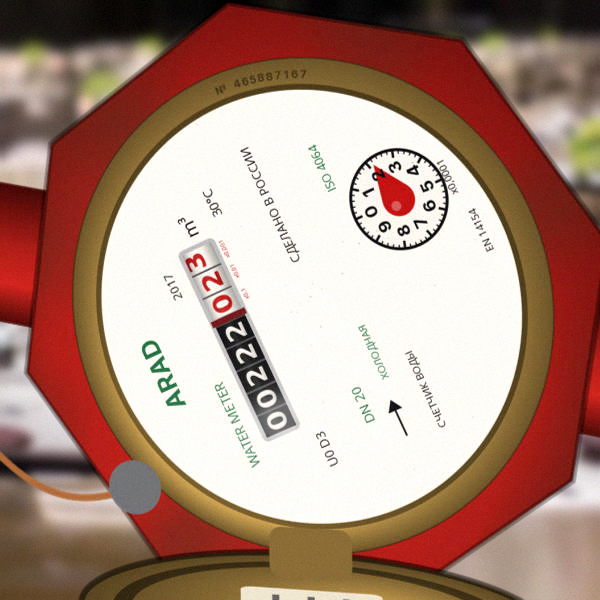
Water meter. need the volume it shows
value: 222.0232 m³
